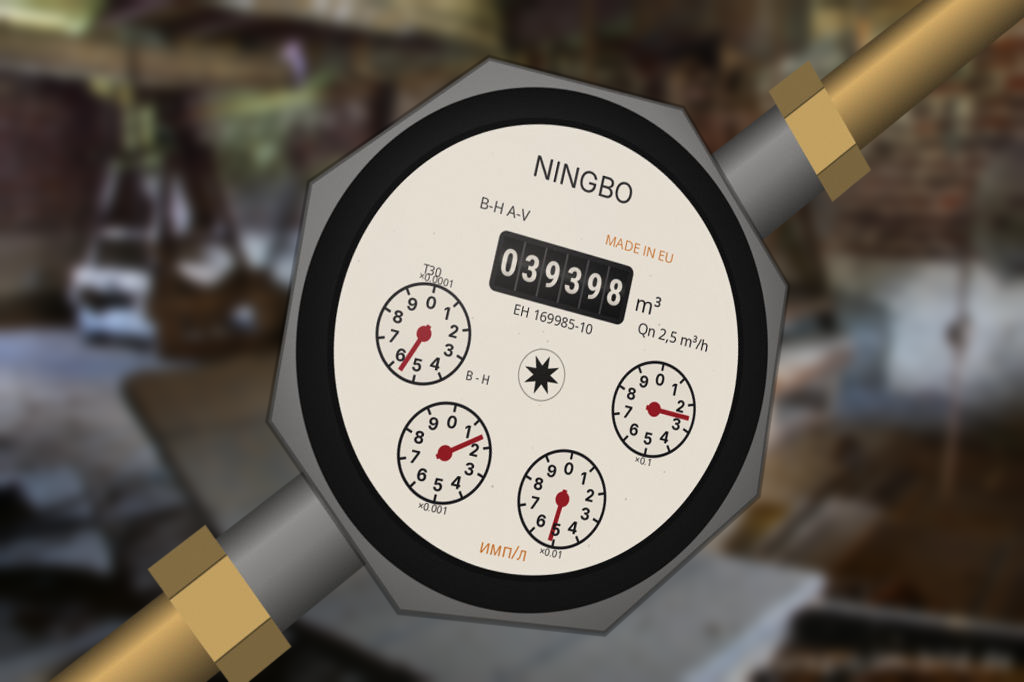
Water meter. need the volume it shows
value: 39398.2515 m³
